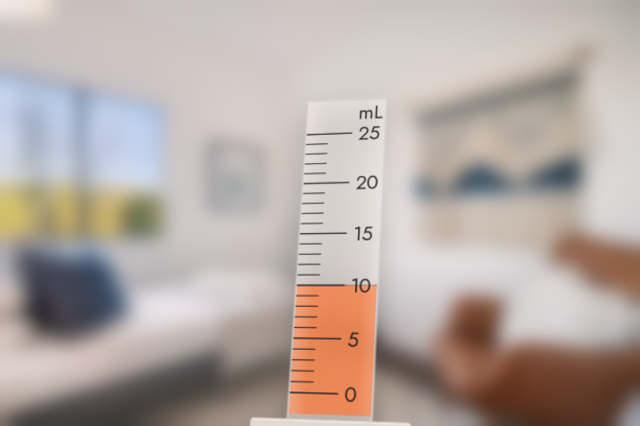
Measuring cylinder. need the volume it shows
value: 10 mL
